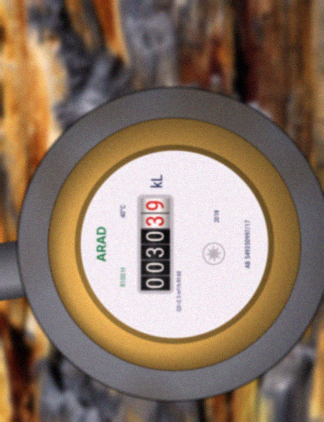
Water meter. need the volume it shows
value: 30.39 kL
